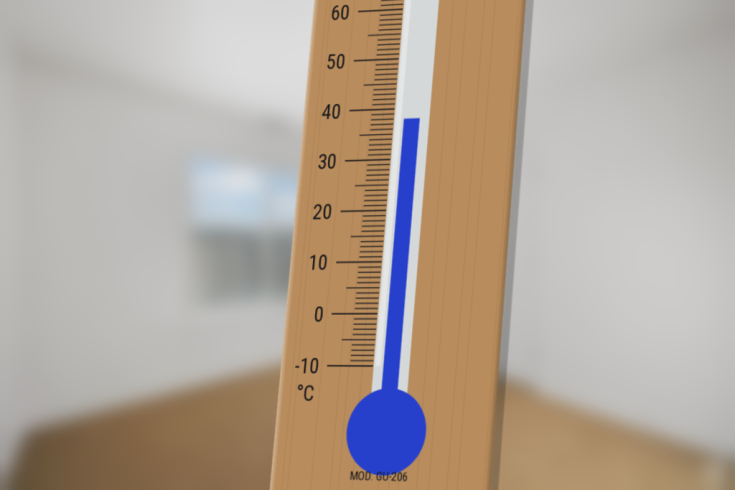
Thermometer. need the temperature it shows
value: 38 °C
